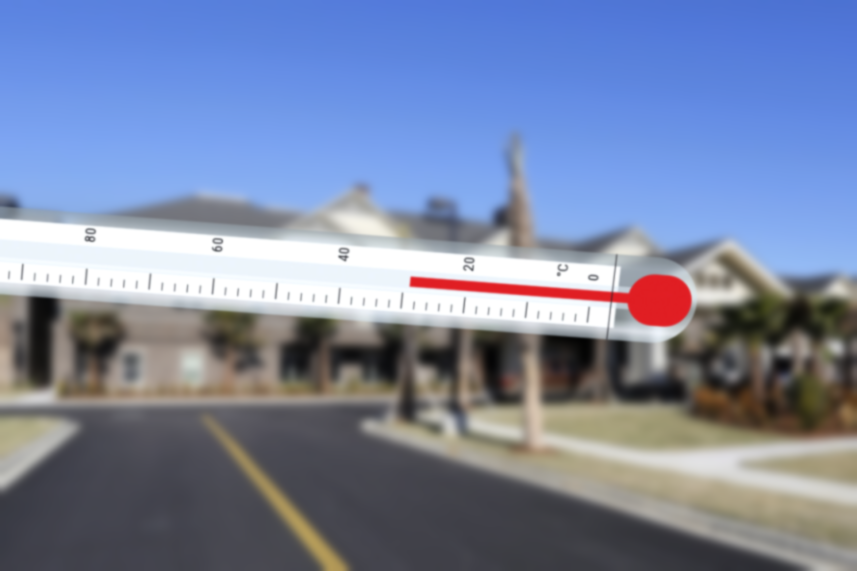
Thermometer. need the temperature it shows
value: 29 °C
